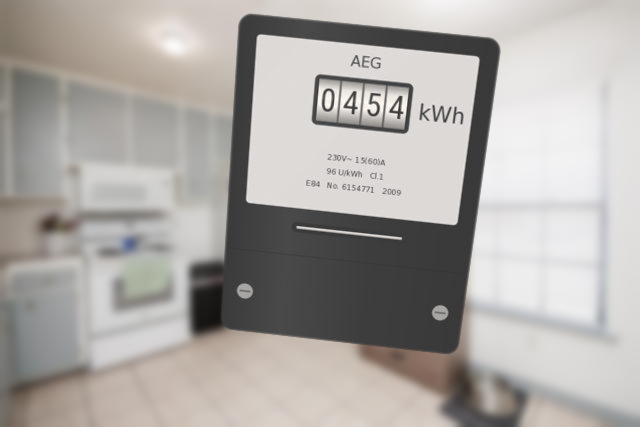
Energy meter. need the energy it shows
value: 454 kWh
